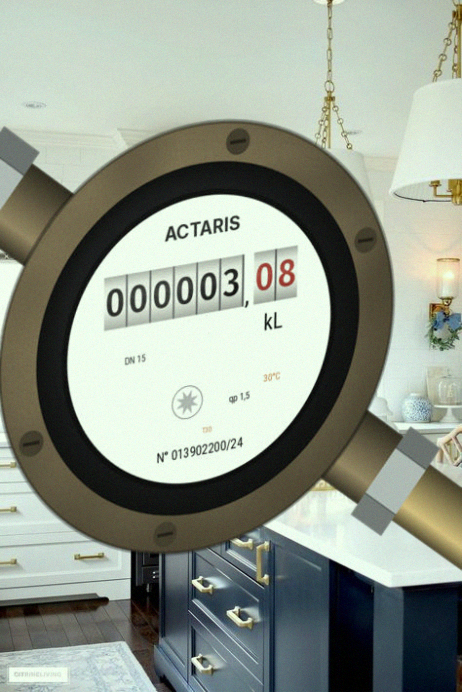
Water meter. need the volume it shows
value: 3.08 kL
